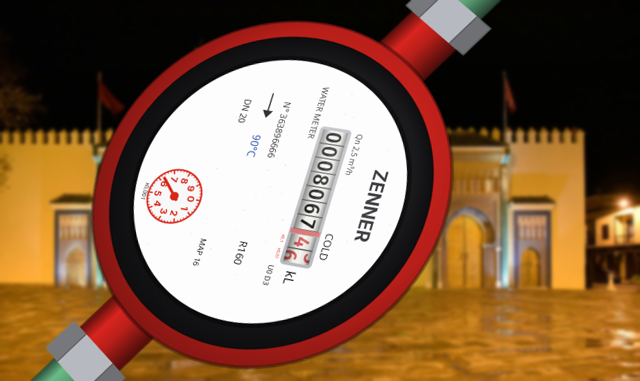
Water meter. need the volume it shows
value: 8067.456 kL
